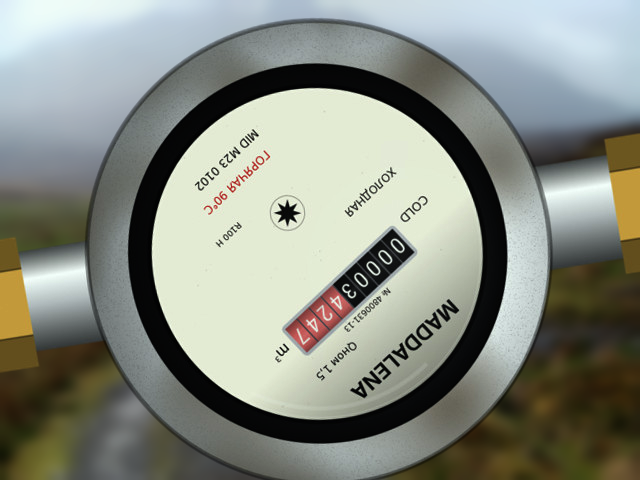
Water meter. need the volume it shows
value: 3.4247 m³
